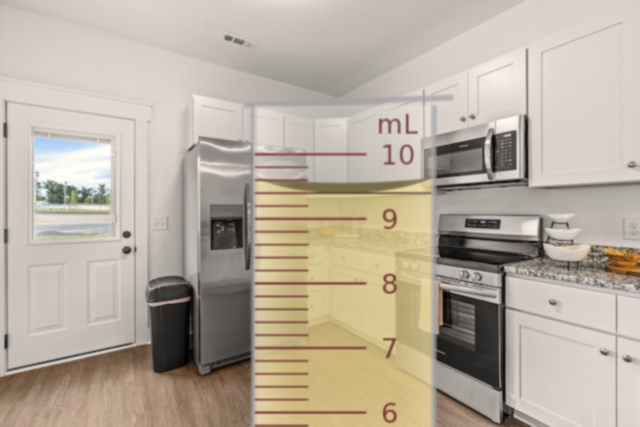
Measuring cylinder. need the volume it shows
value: 9.4 mL
